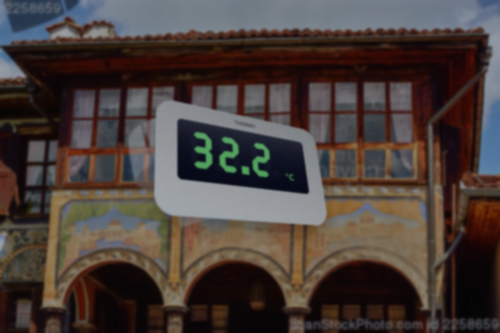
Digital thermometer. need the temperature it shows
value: 32.2 °C
